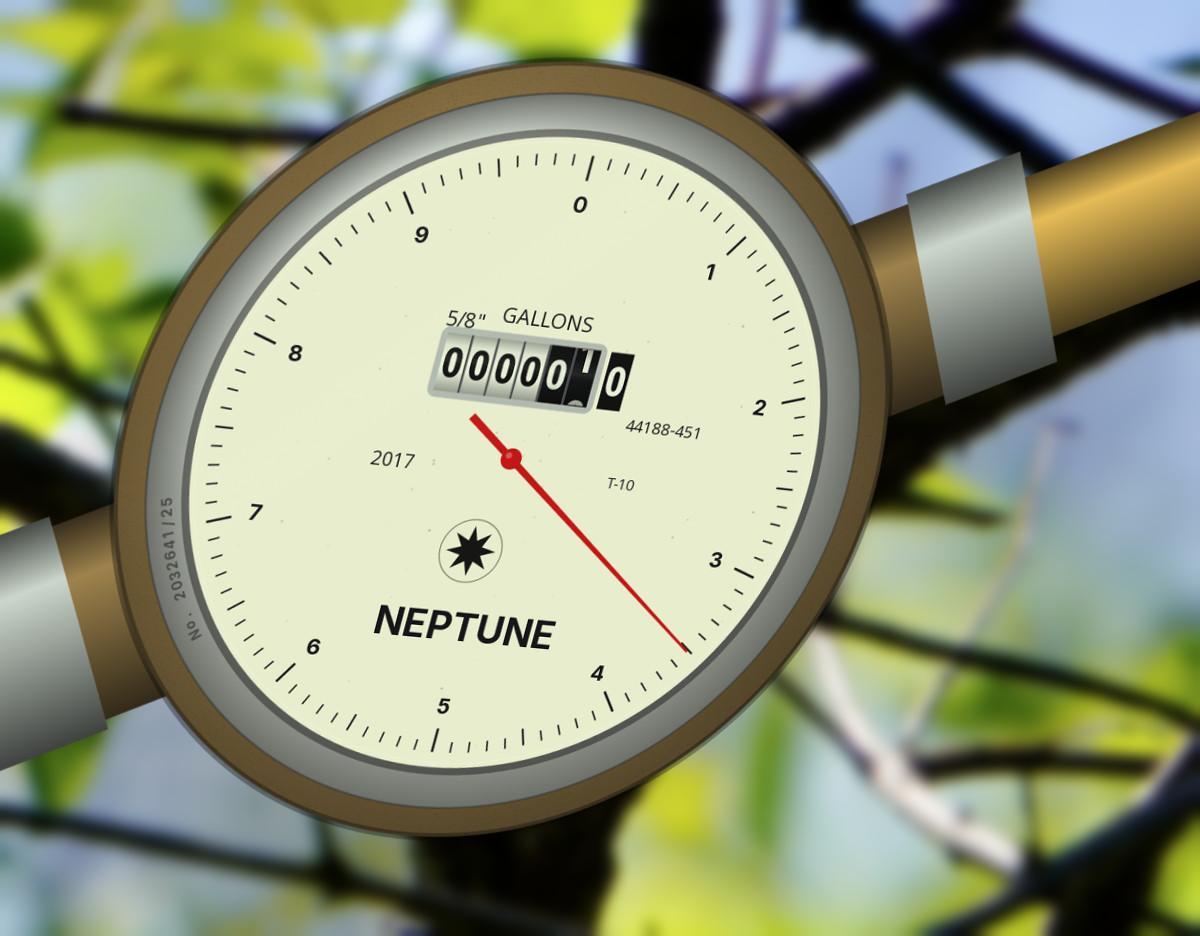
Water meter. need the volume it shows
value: 13.5 gal
